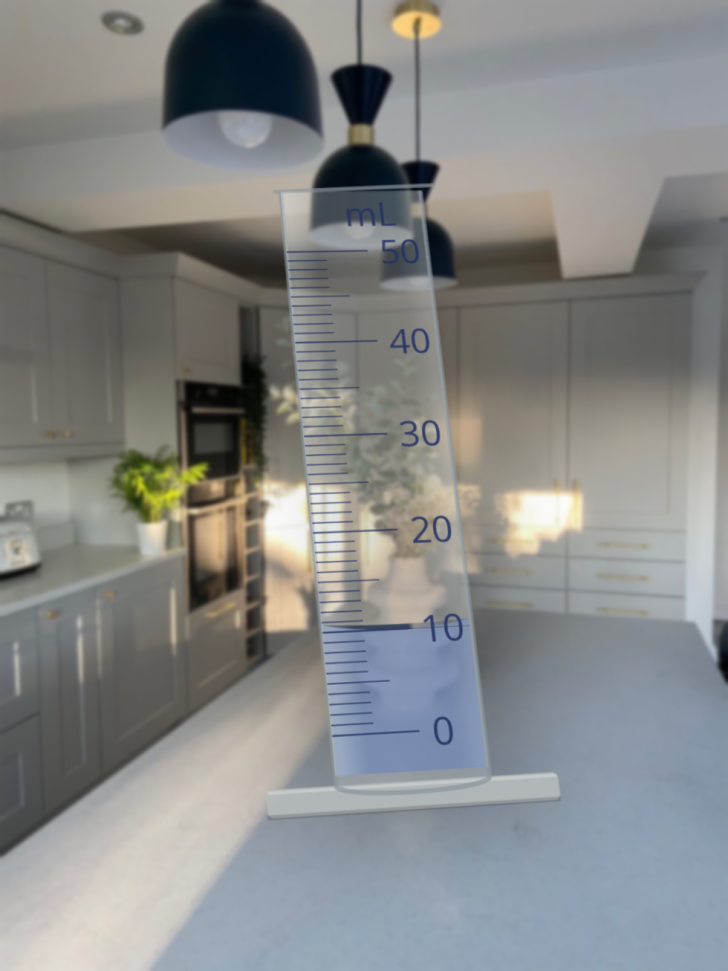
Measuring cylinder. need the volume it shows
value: 10 mL
